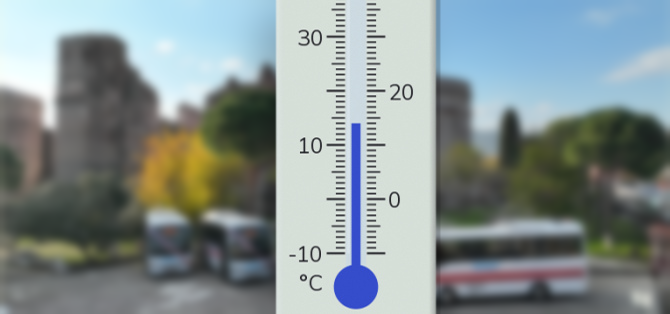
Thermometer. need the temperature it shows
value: 14 °C
